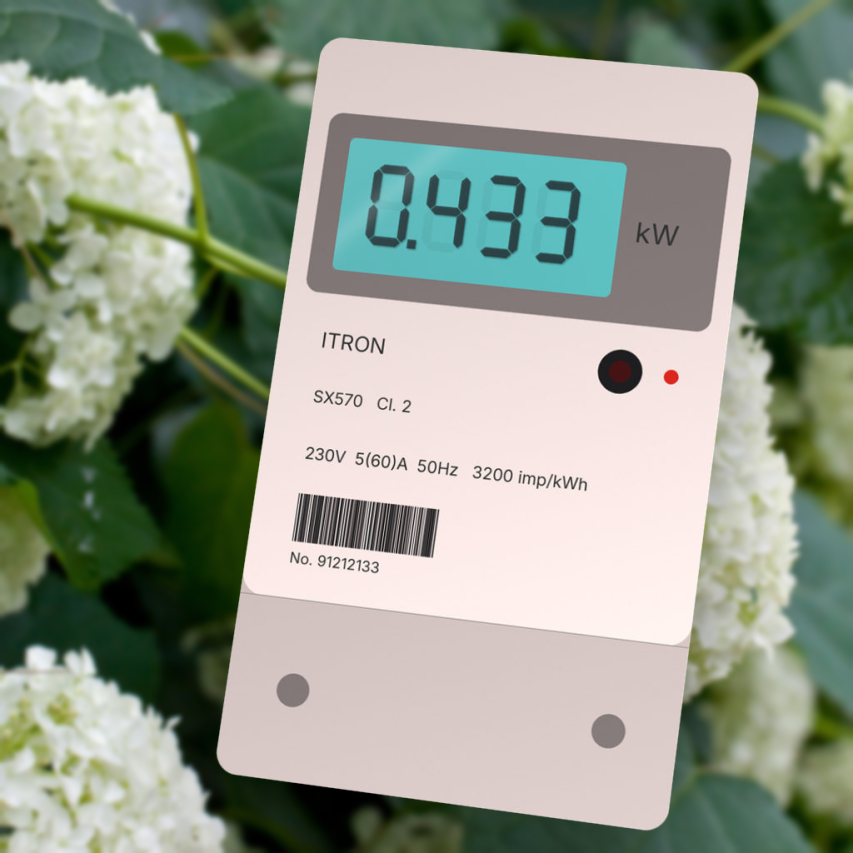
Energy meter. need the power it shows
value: 0.433 kW
